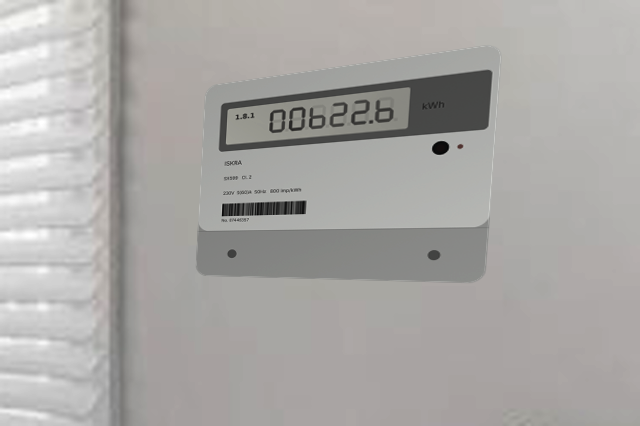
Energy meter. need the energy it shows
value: 622.6 kWh
